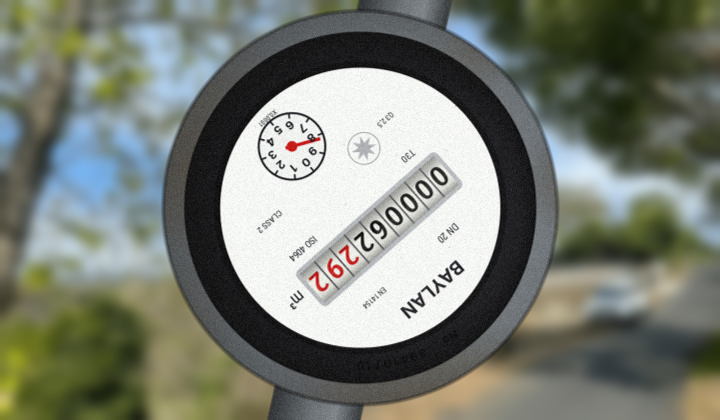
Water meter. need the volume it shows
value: 62.2928 m³
